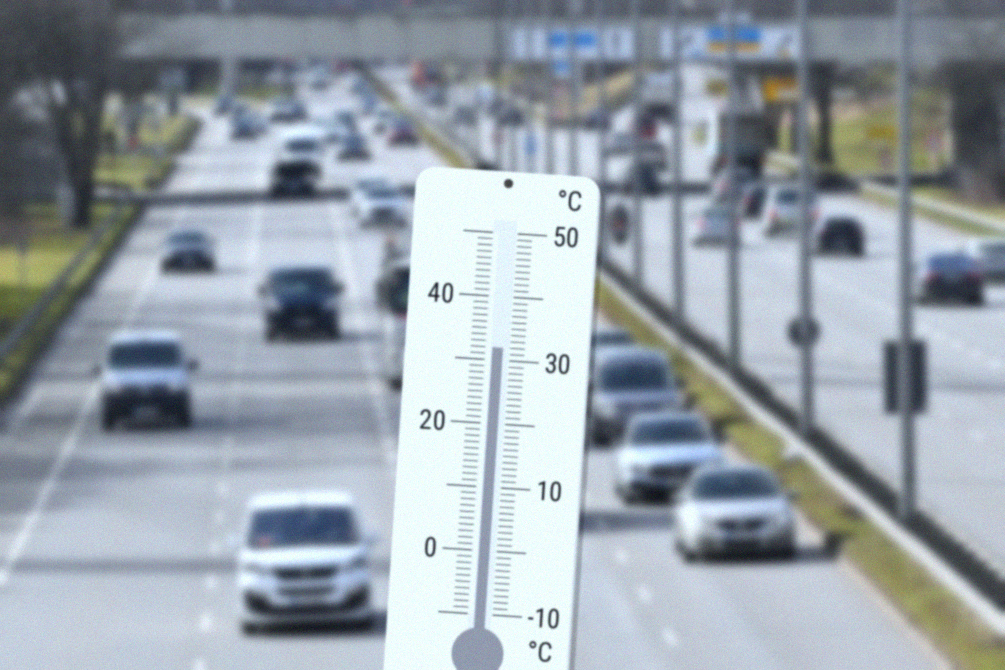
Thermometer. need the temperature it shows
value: 32 °C
